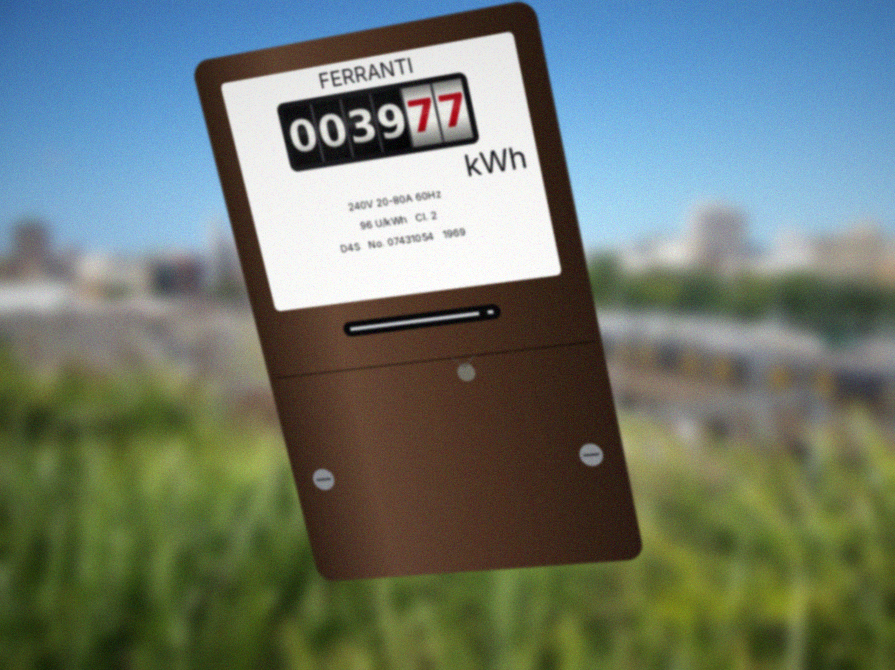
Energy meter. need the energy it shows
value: 39.77 kWh
